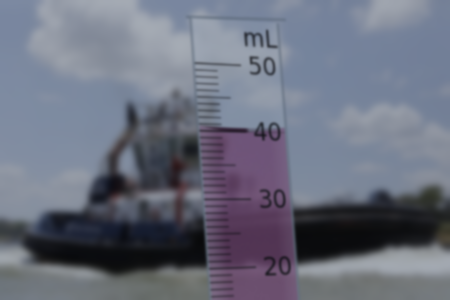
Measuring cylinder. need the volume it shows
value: 40 mL
